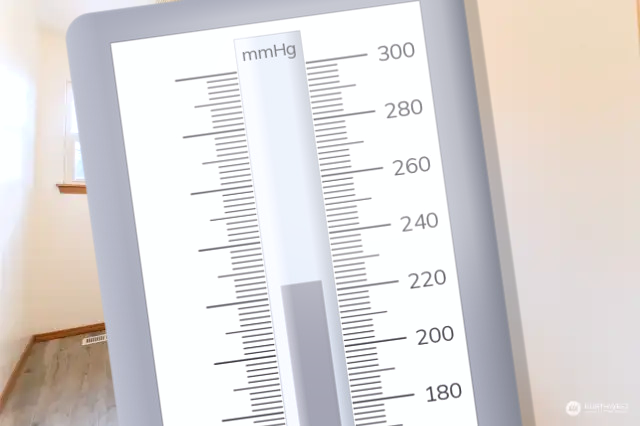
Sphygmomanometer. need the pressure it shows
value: 224 mmHg
